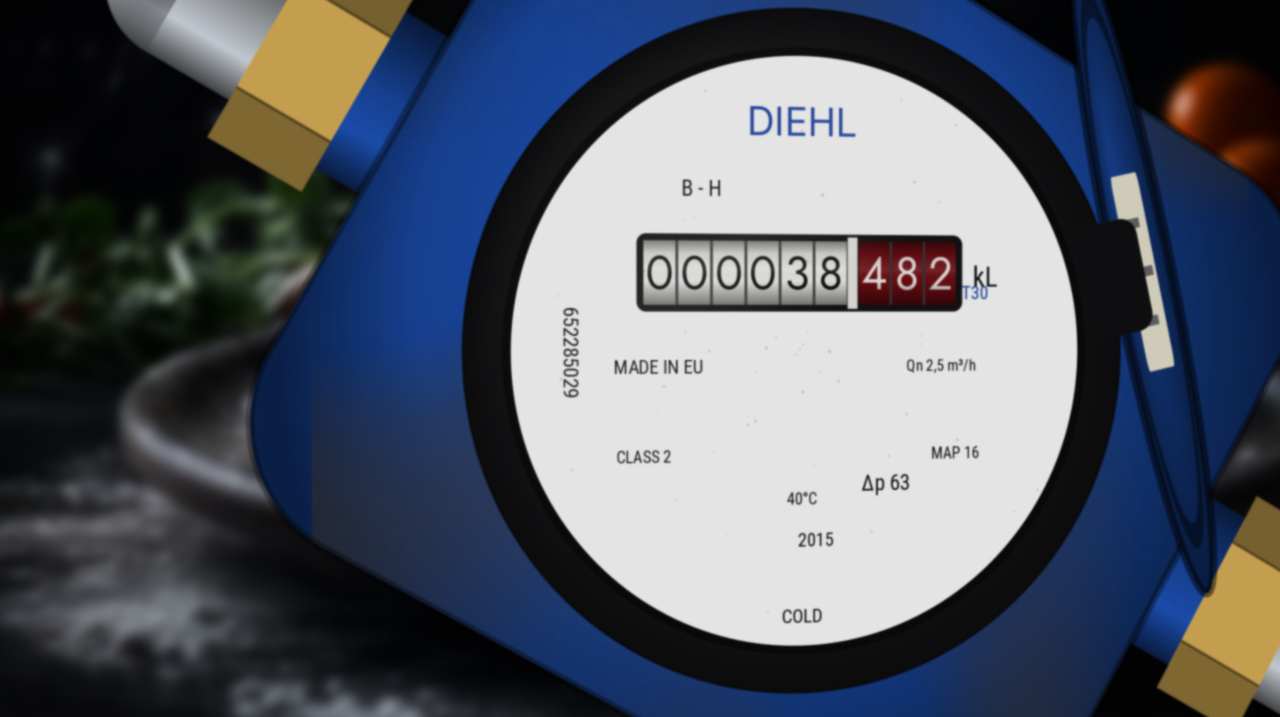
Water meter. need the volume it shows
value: 38.482 kL
